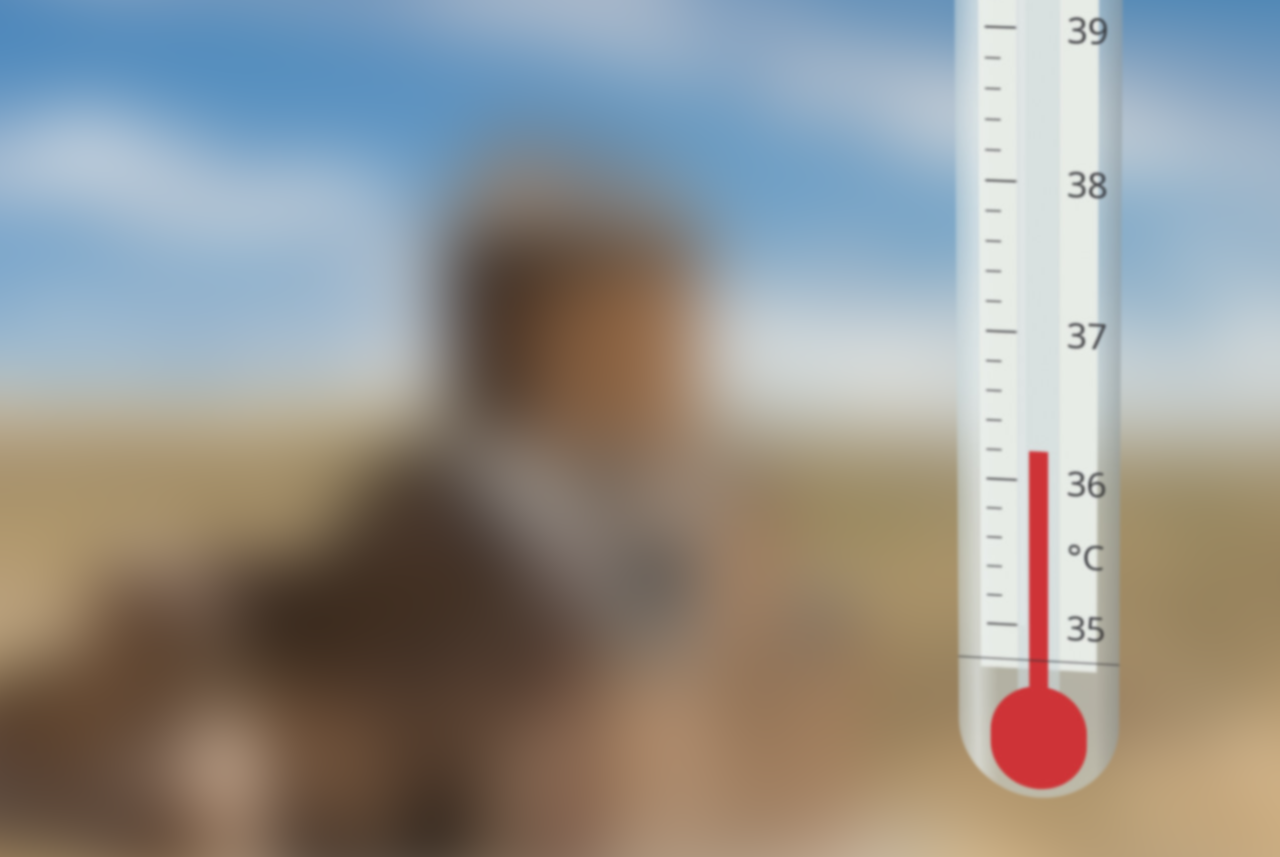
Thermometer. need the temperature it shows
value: 36.2 °C
